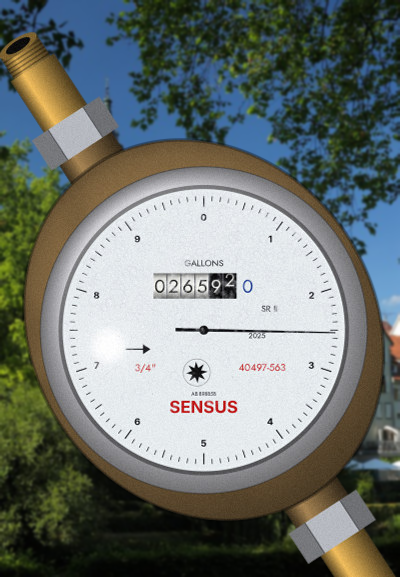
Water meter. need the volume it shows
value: 265922.5 gal
